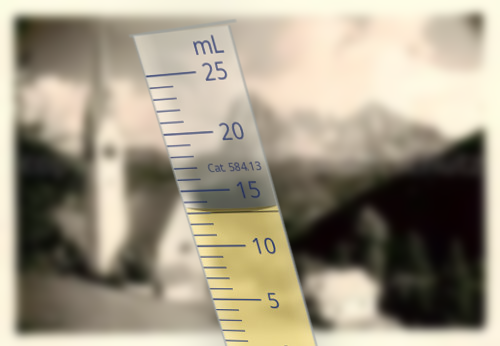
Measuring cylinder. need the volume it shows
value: 13 mL
